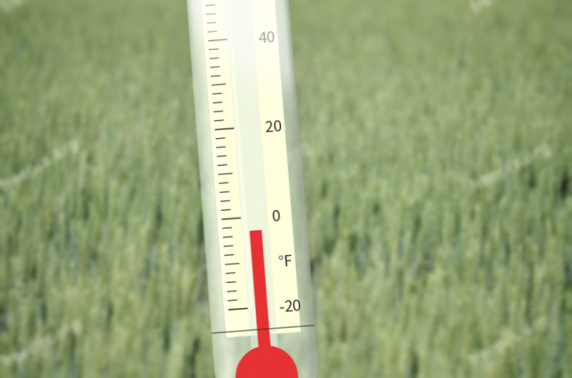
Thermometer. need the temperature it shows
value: -3 °F
